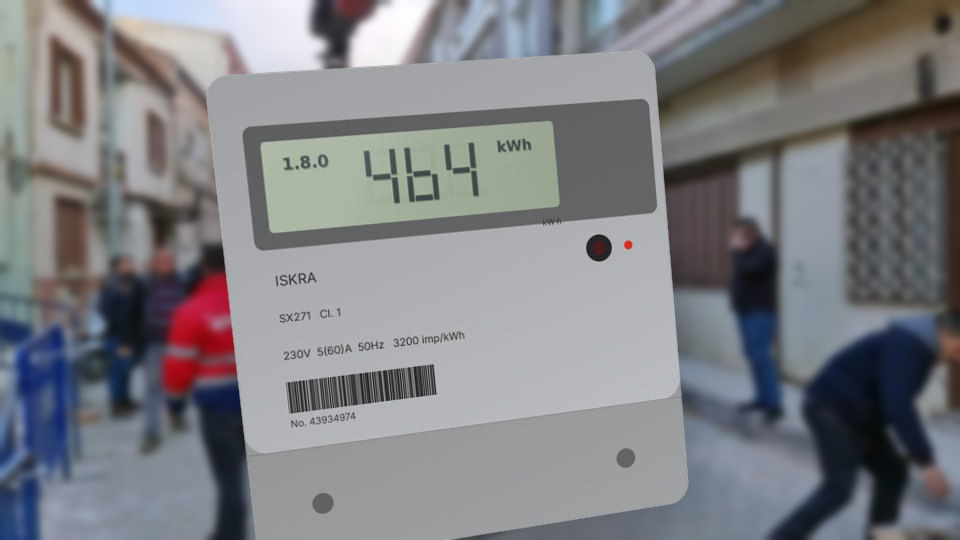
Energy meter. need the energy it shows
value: 464 kWh
